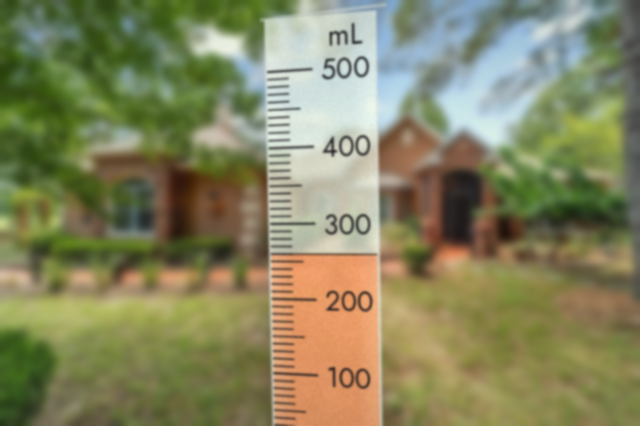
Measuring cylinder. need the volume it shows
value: 260 mL
